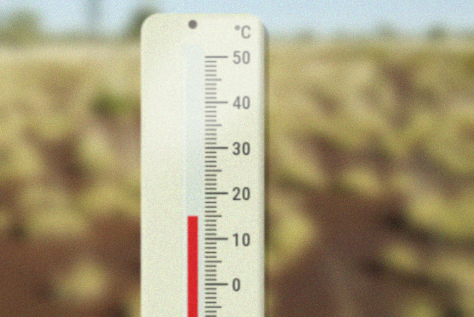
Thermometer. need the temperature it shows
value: 15 °C
